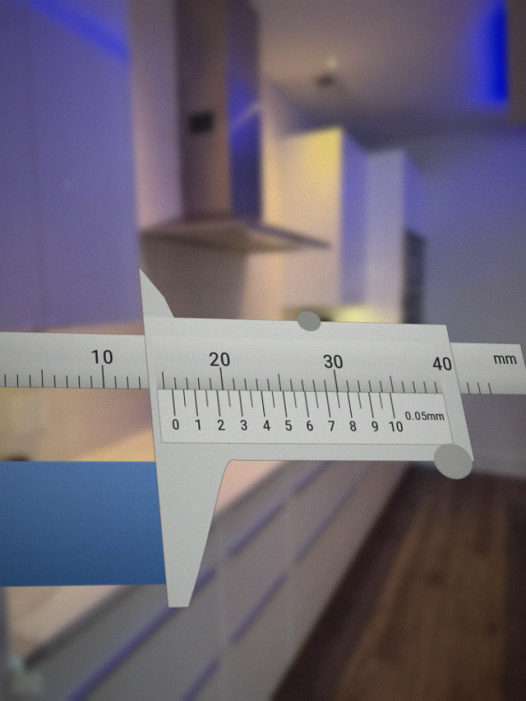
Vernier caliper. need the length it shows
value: 15.7 mm
